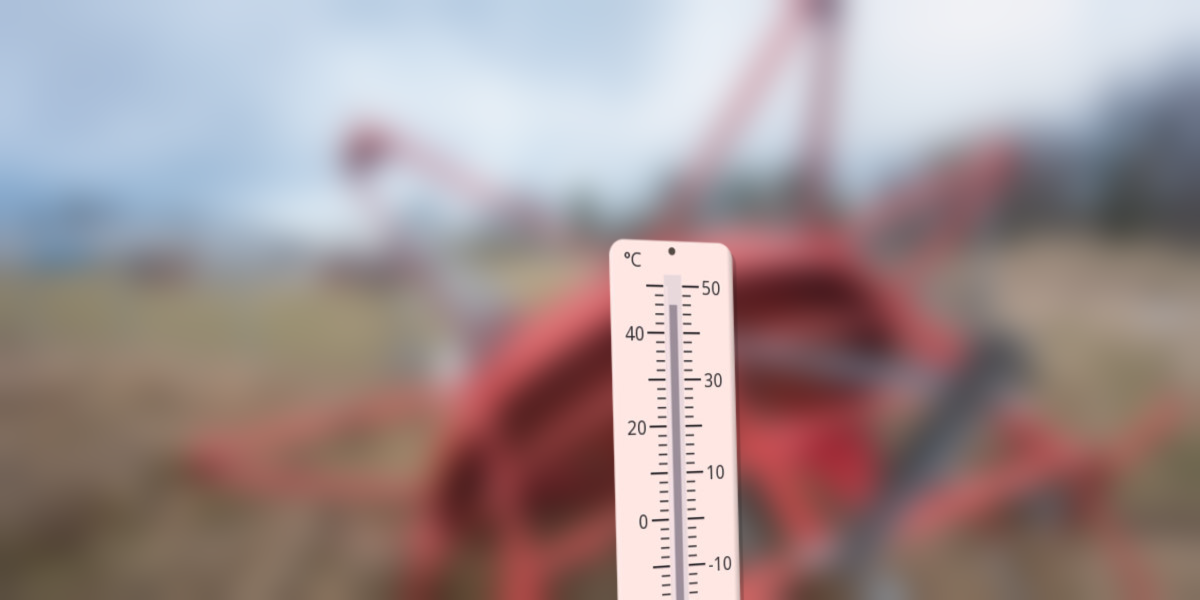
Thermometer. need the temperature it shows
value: 46 °C
